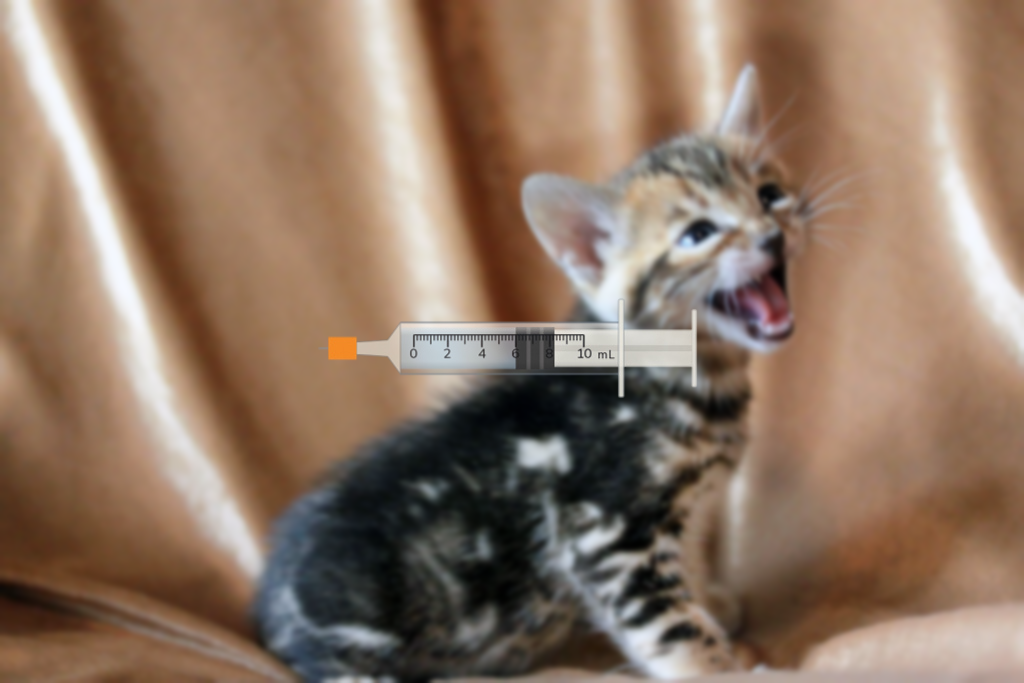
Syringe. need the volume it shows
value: 6 mL
